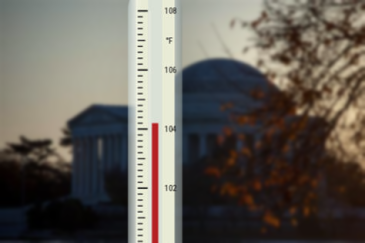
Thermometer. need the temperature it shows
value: 104.2 °F
